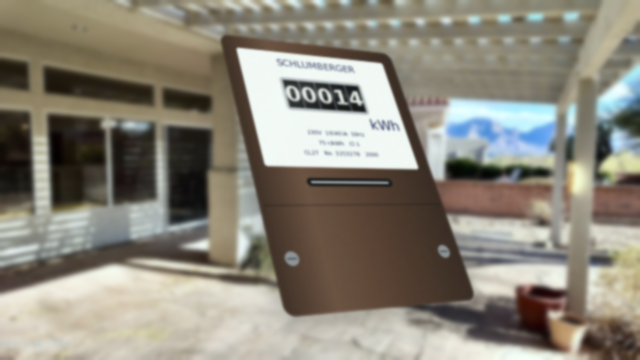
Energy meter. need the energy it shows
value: 14 kWh
